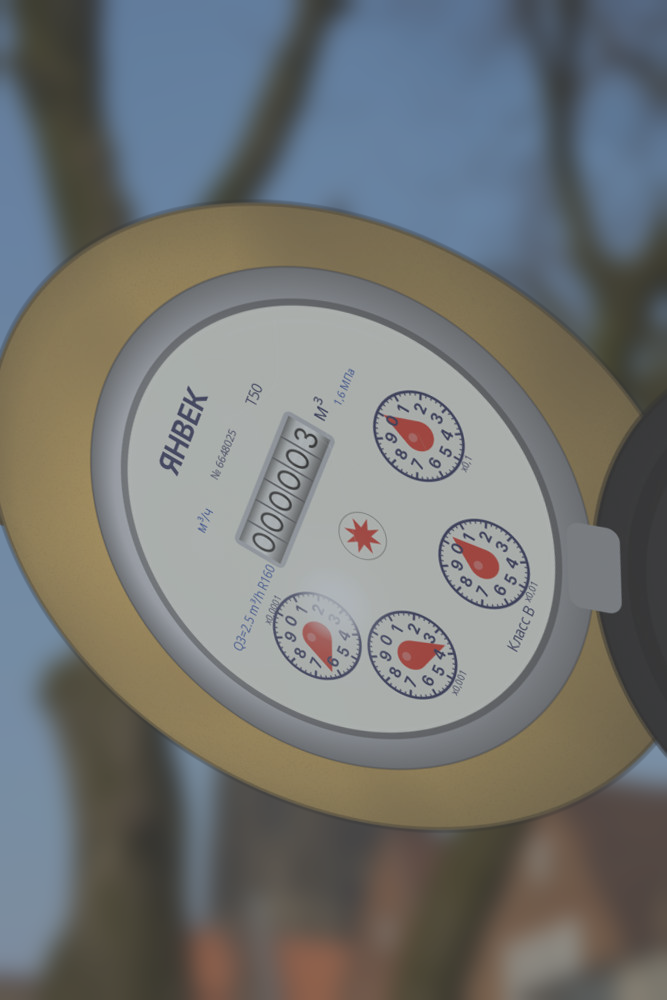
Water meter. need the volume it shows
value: 3.0036 m³
